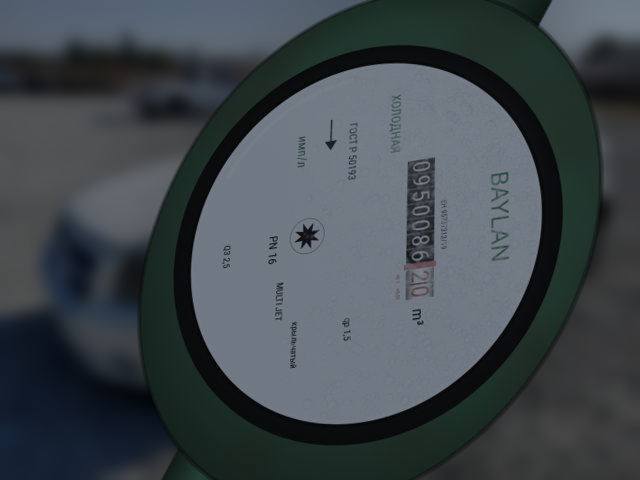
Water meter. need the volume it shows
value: 950086.20 m³
